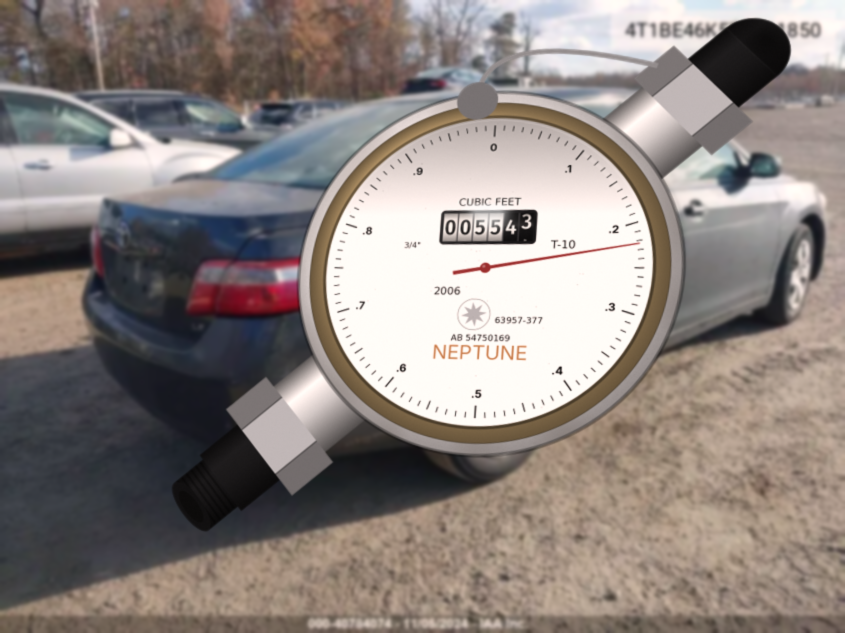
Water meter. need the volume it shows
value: 5543.22 ft³
